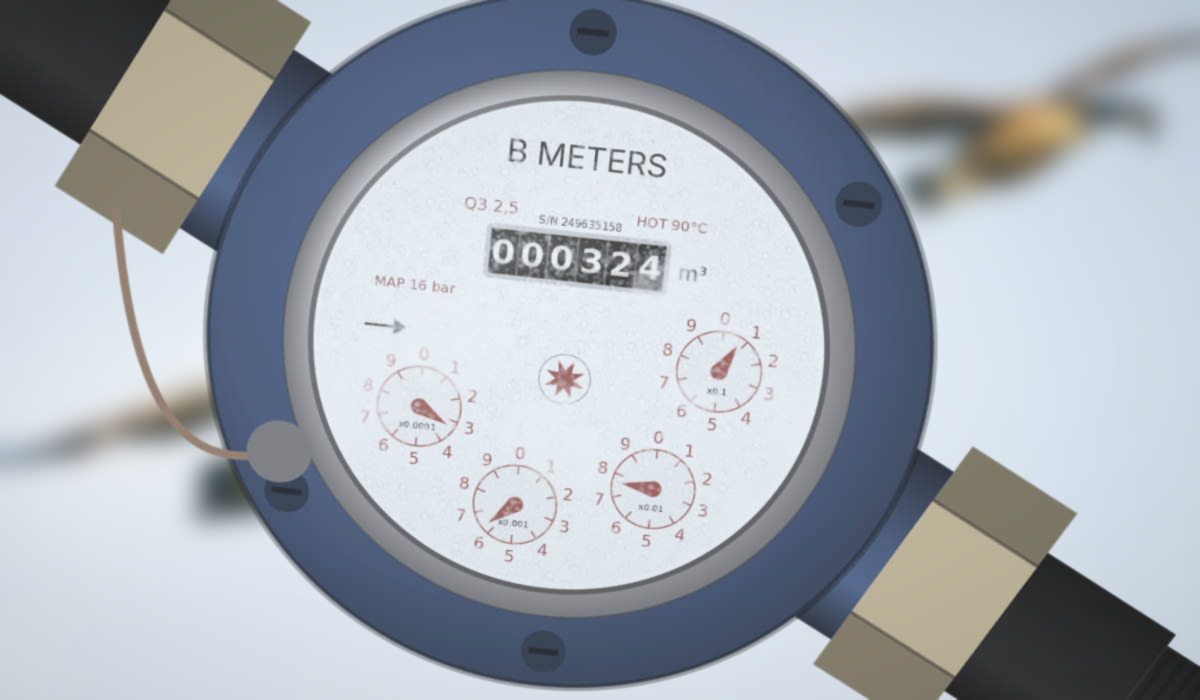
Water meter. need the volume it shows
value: 324.0763 m³
